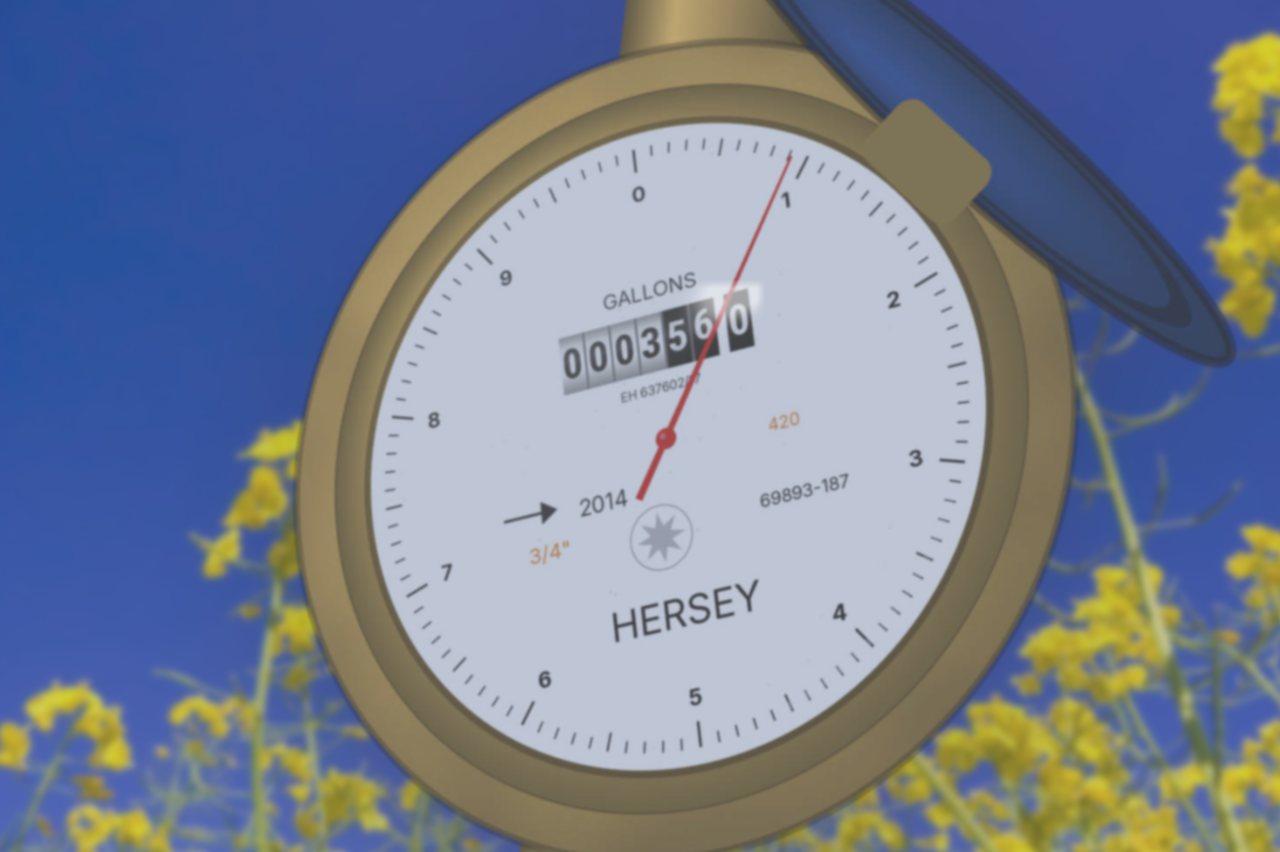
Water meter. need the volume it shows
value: 3560.9 gal
